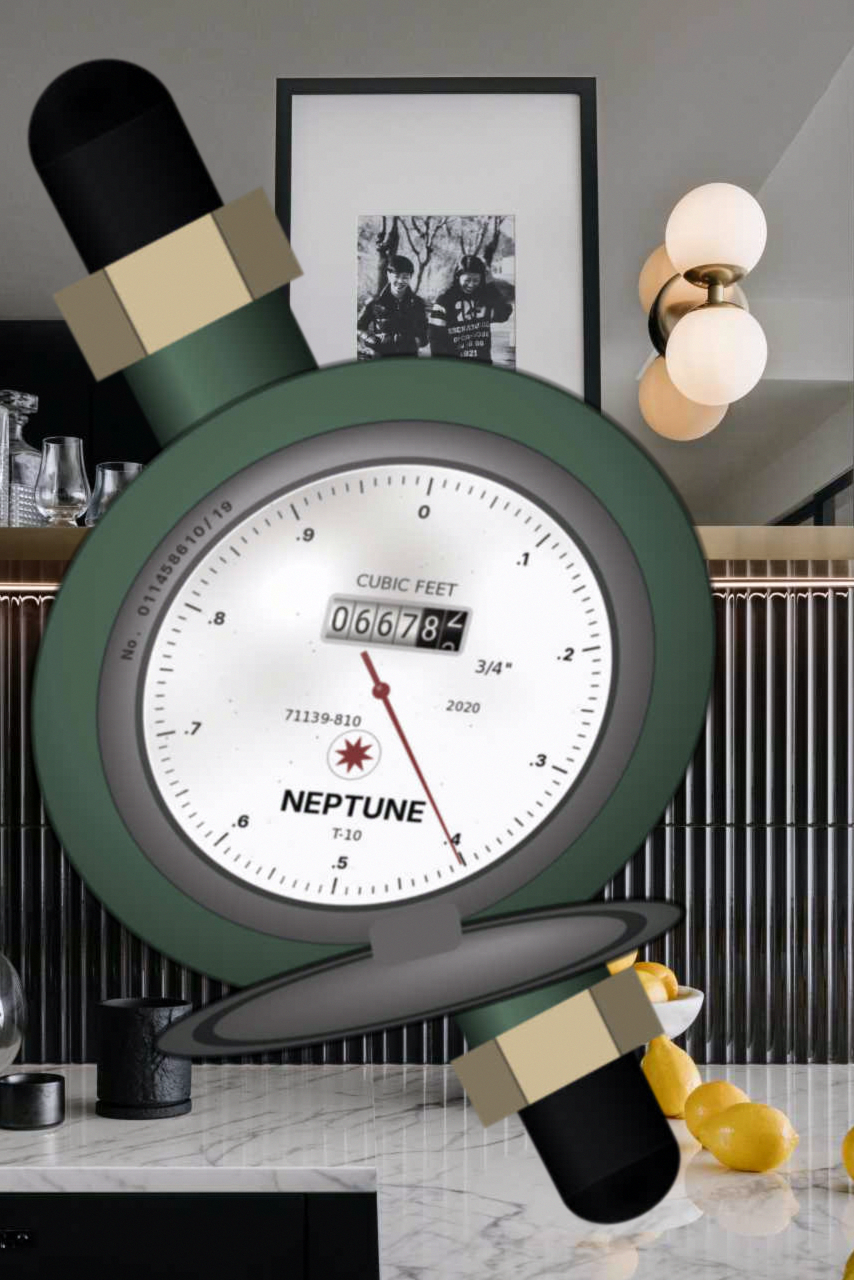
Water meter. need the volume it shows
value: 66782.40 ft³
